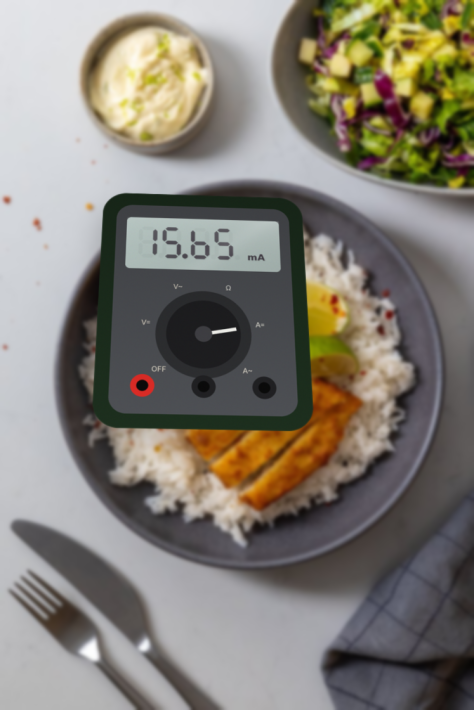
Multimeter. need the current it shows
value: 15.65 mA
